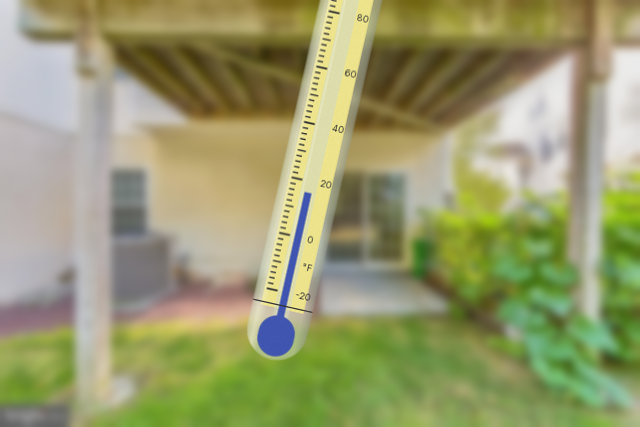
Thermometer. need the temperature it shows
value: 16 °F
